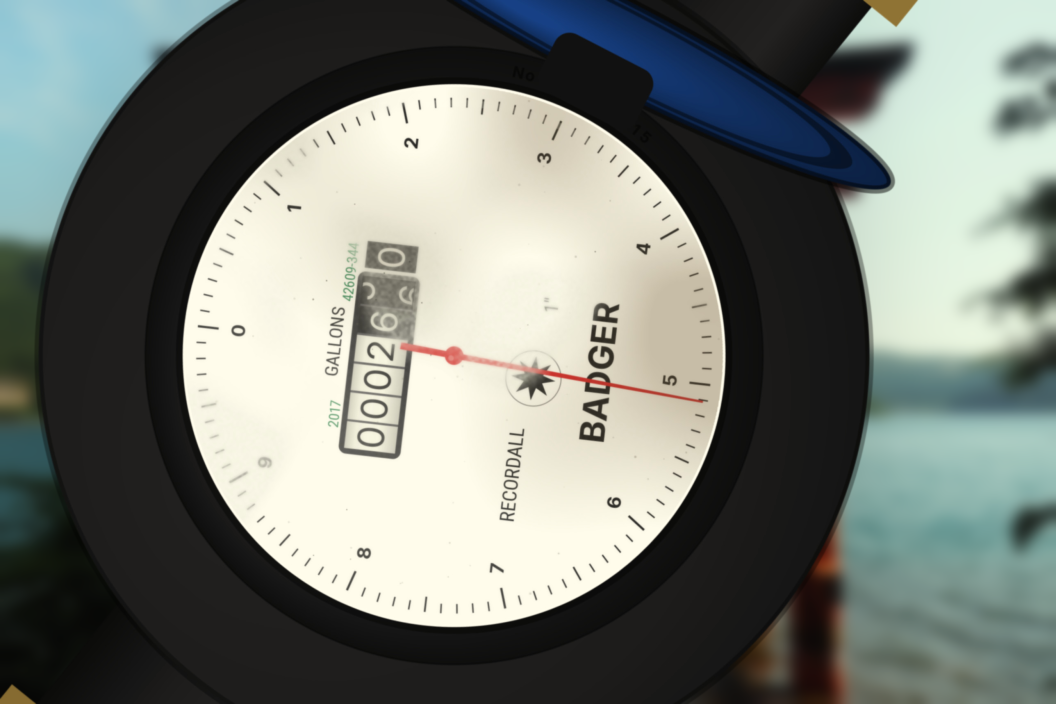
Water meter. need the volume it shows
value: 2655.1 gal
